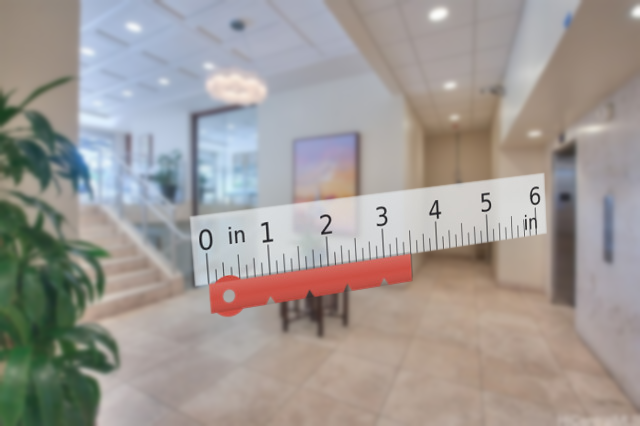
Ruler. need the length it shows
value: 3.5 in
